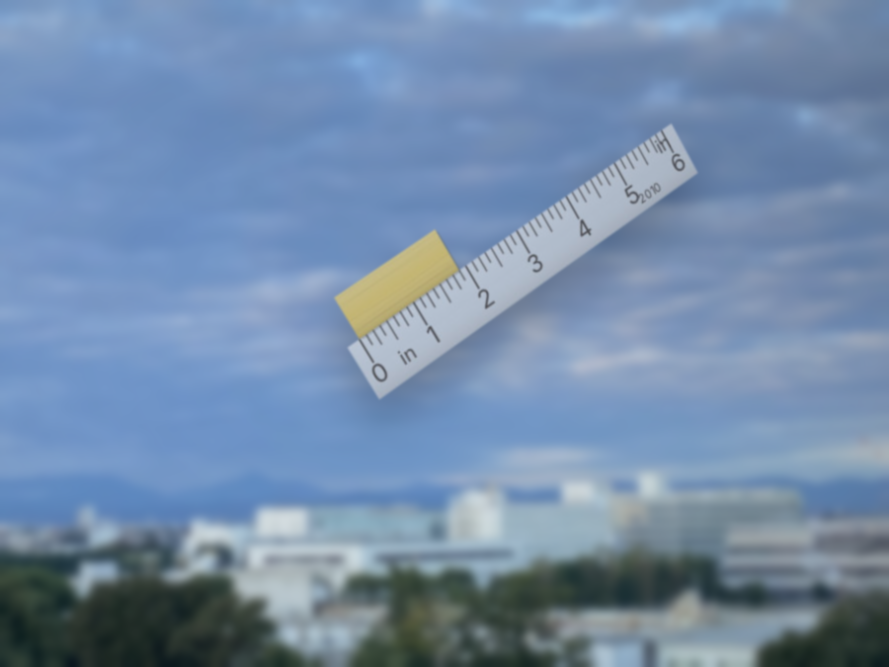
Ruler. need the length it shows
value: 1.875 in
